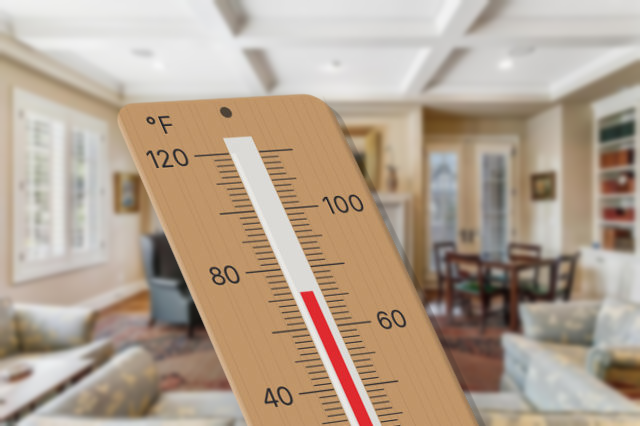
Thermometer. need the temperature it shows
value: 72 °F
